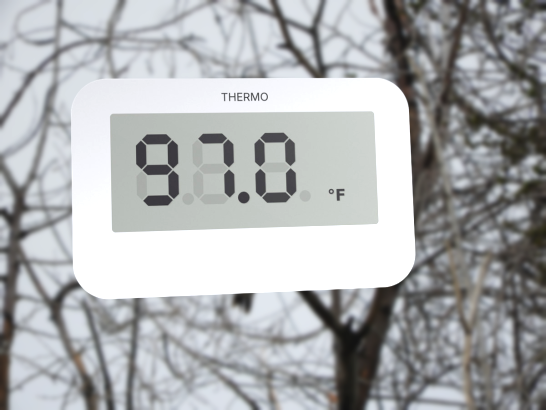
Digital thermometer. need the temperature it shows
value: 97.0 °F
